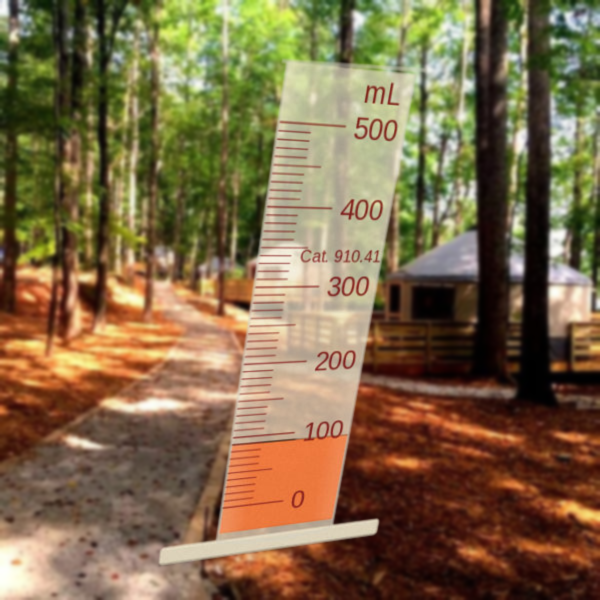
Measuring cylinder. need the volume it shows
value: 90 mL
